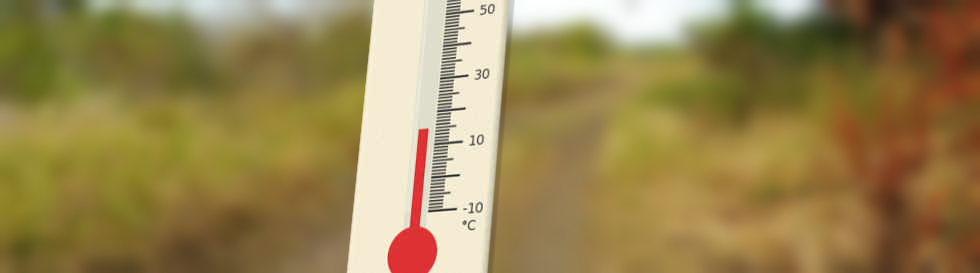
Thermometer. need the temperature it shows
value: 15 °C
